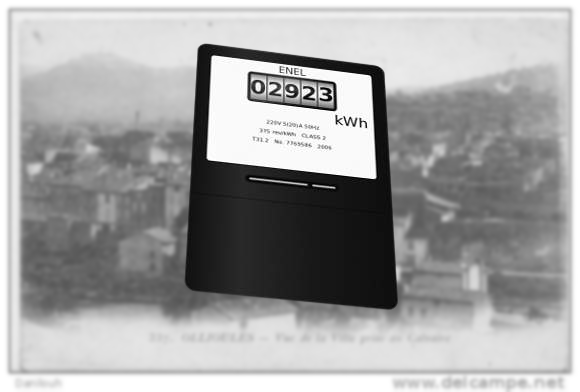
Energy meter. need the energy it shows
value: 2923 kWh
